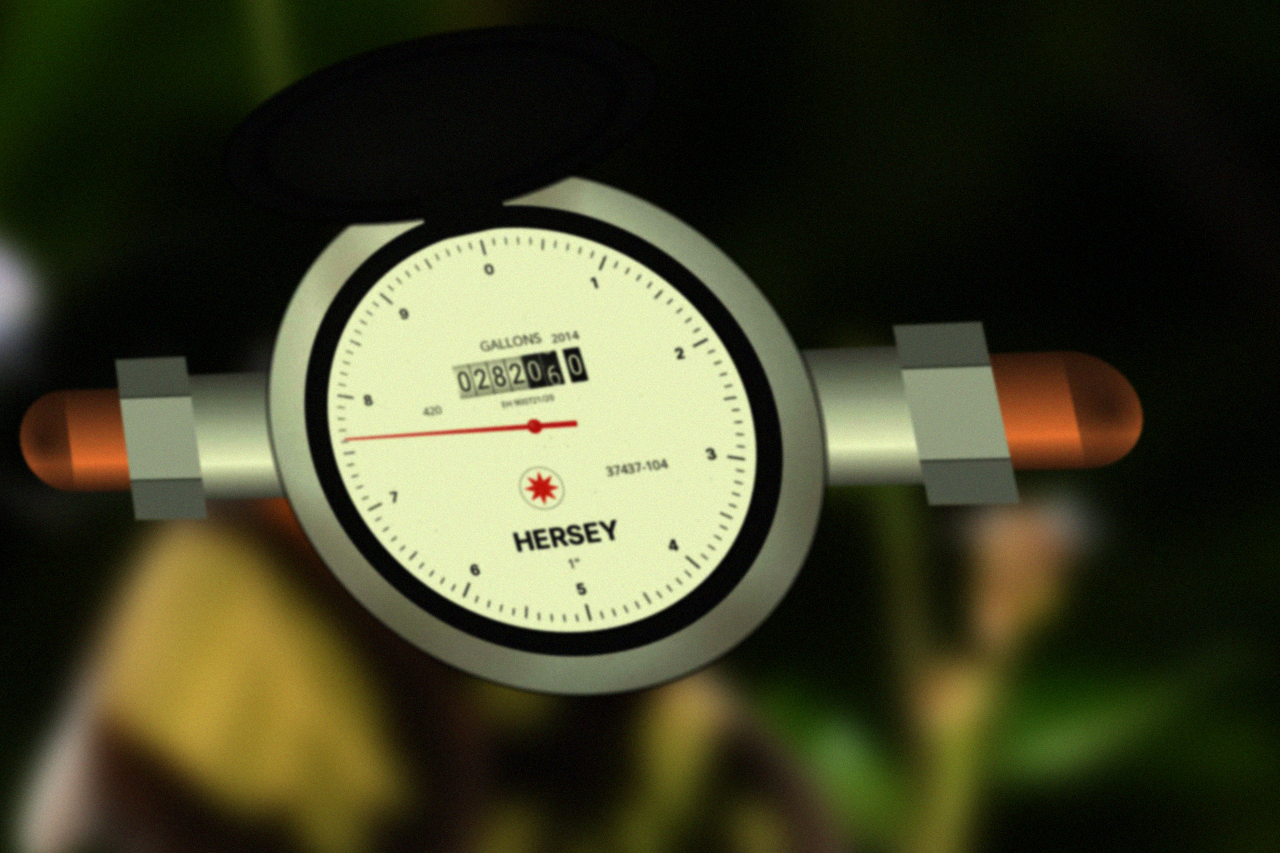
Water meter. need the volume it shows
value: 282057.6 gal
